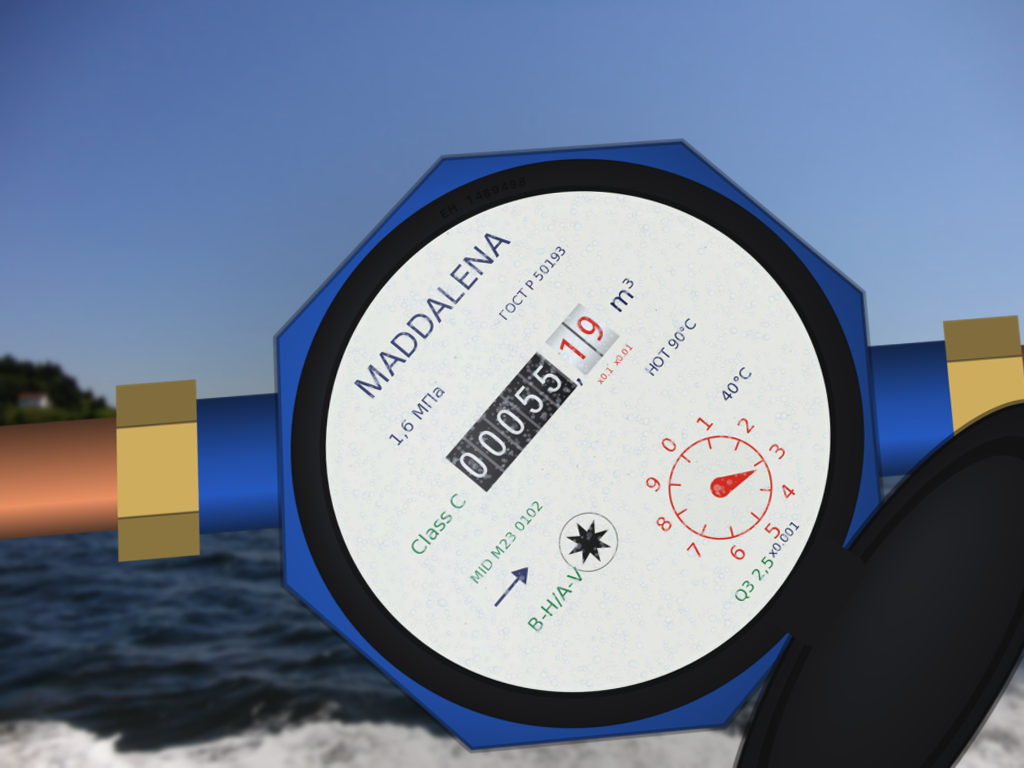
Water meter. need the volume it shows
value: 55.193 m³
